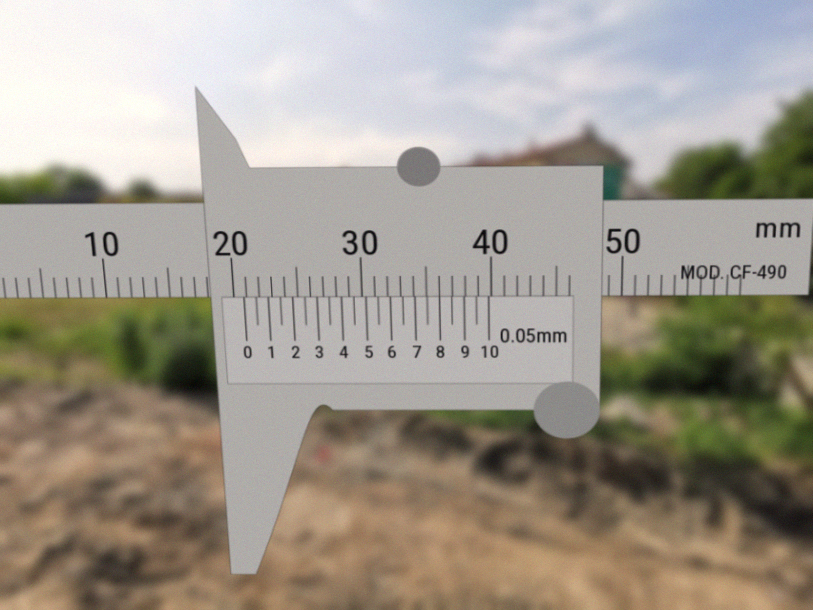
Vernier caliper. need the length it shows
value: 20.8 mm
